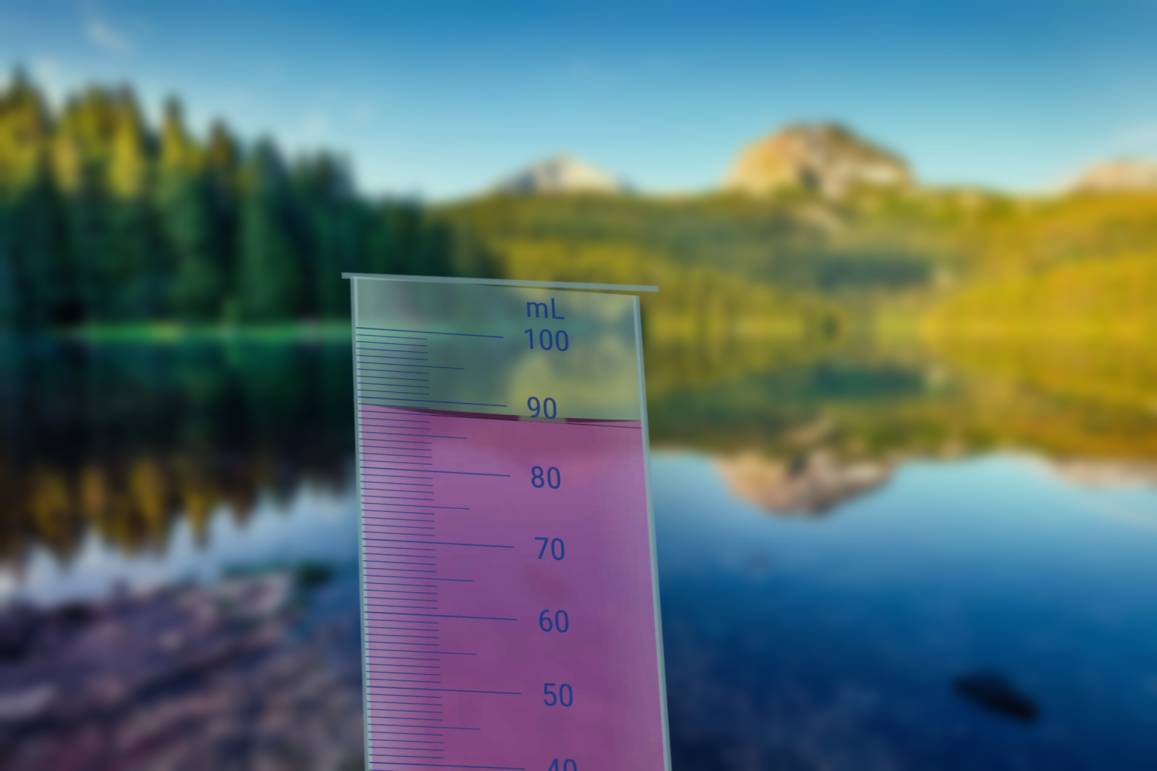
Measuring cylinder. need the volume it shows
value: 88 mL
